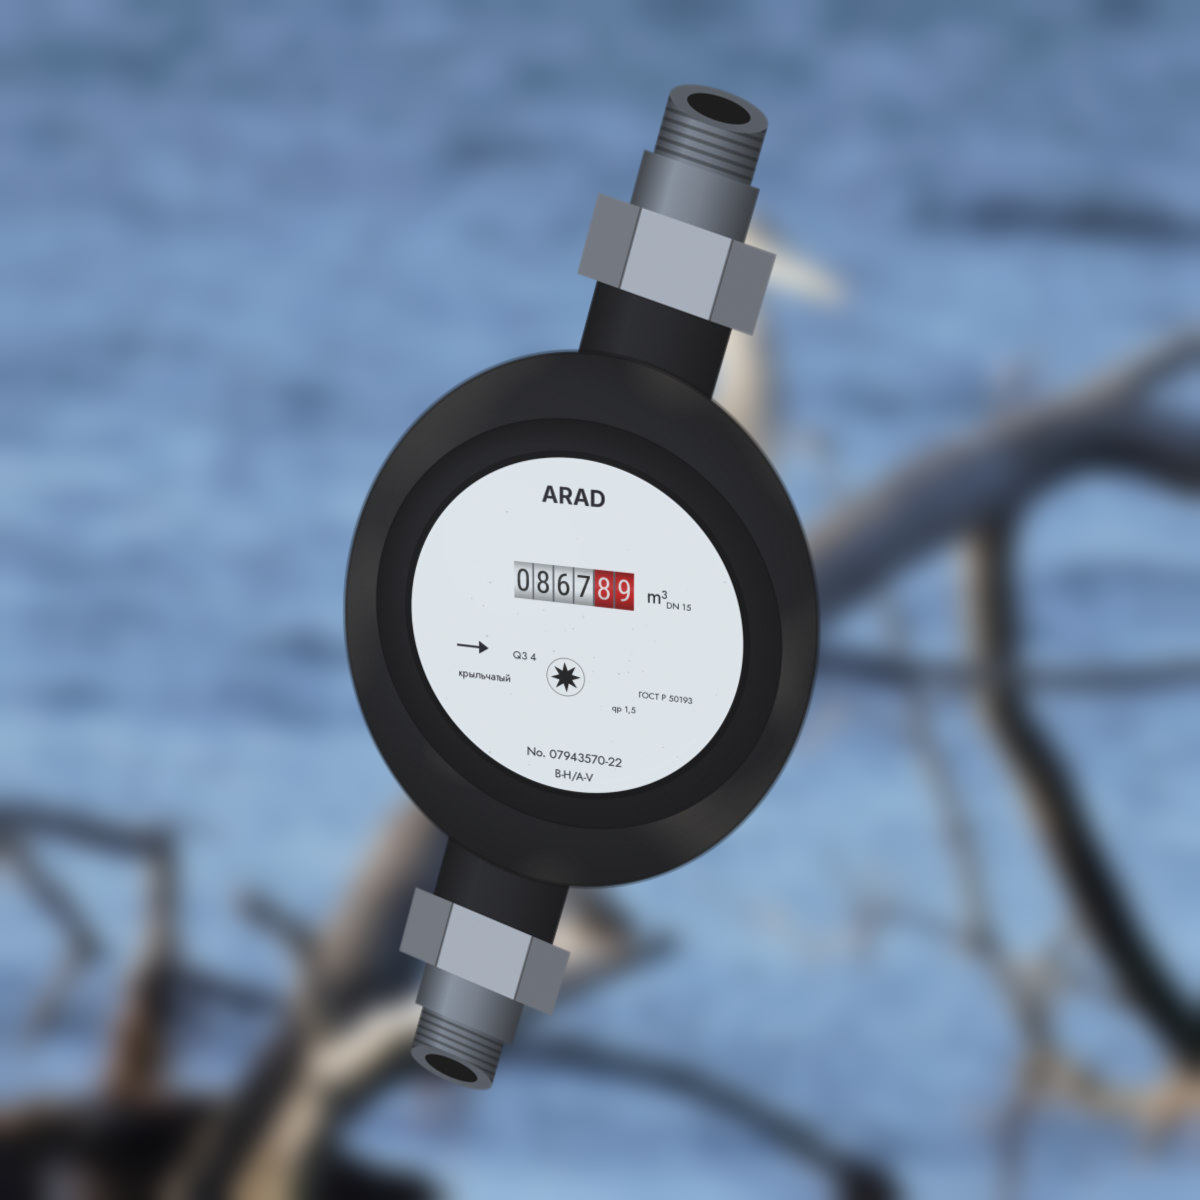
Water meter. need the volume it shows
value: 867.89 m³
